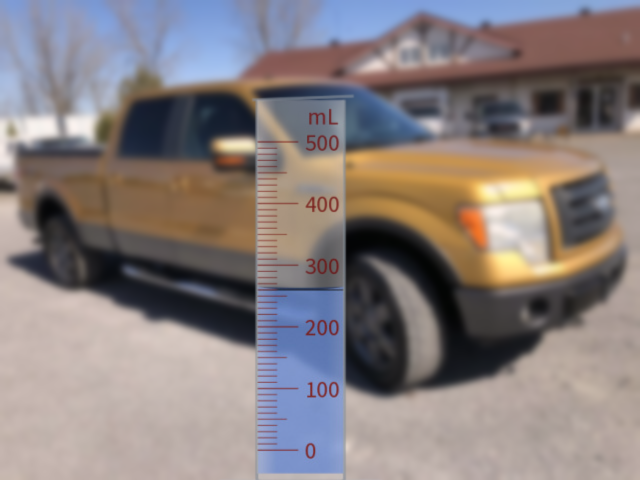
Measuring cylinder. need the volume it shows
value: 260 mL
